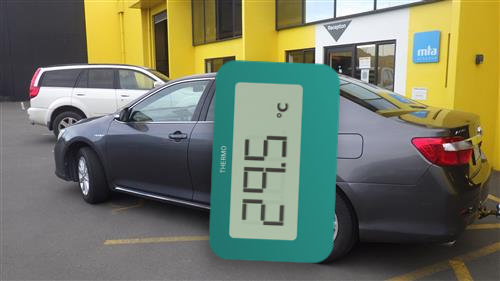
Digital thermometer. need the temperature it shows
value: 29.5 °C
